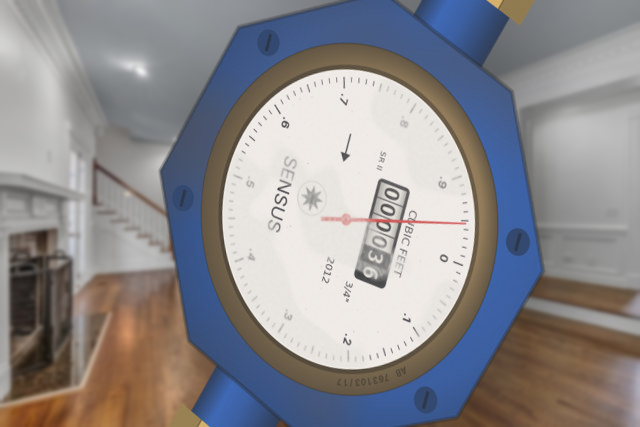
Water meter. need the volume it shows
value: 35.95 ft³
